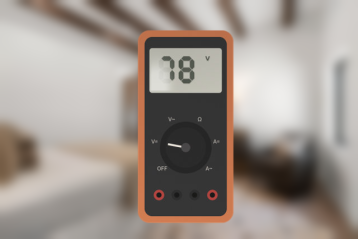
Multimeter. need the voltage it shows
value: 78 V
